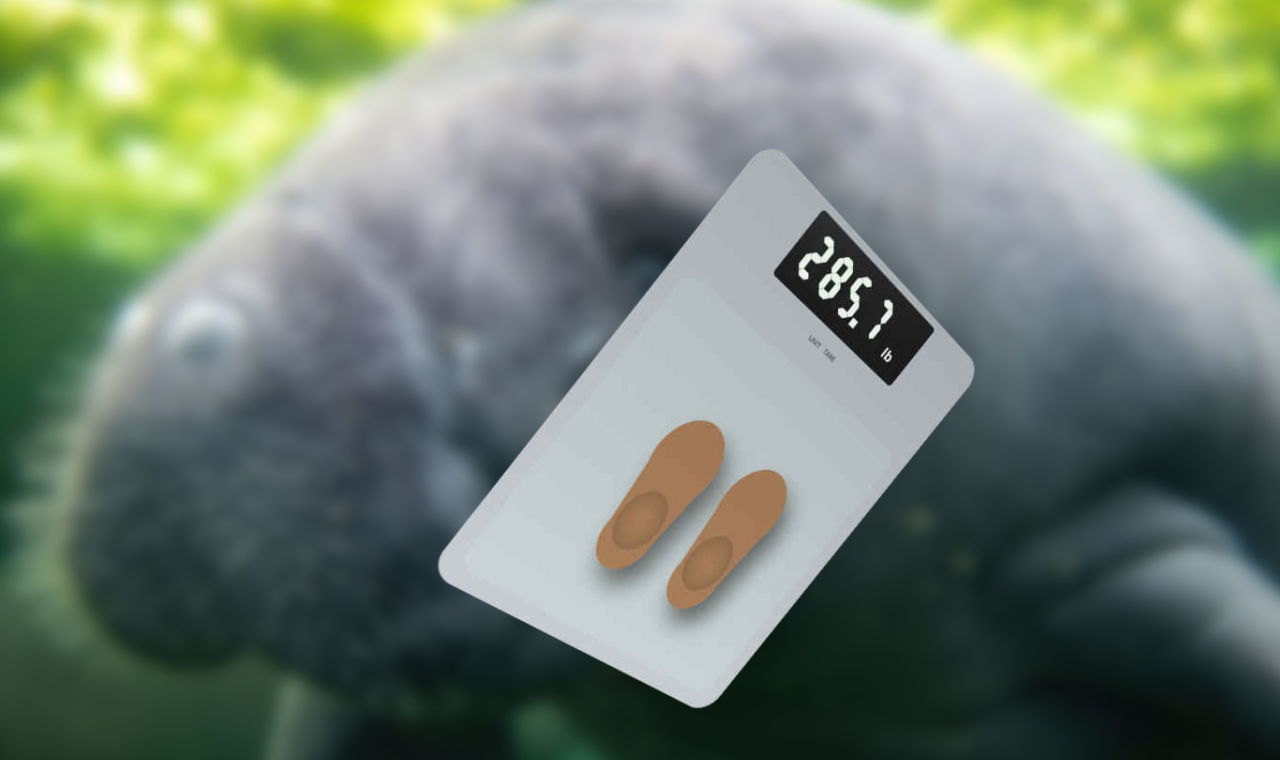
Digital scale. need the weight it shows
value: 285.7 lb
